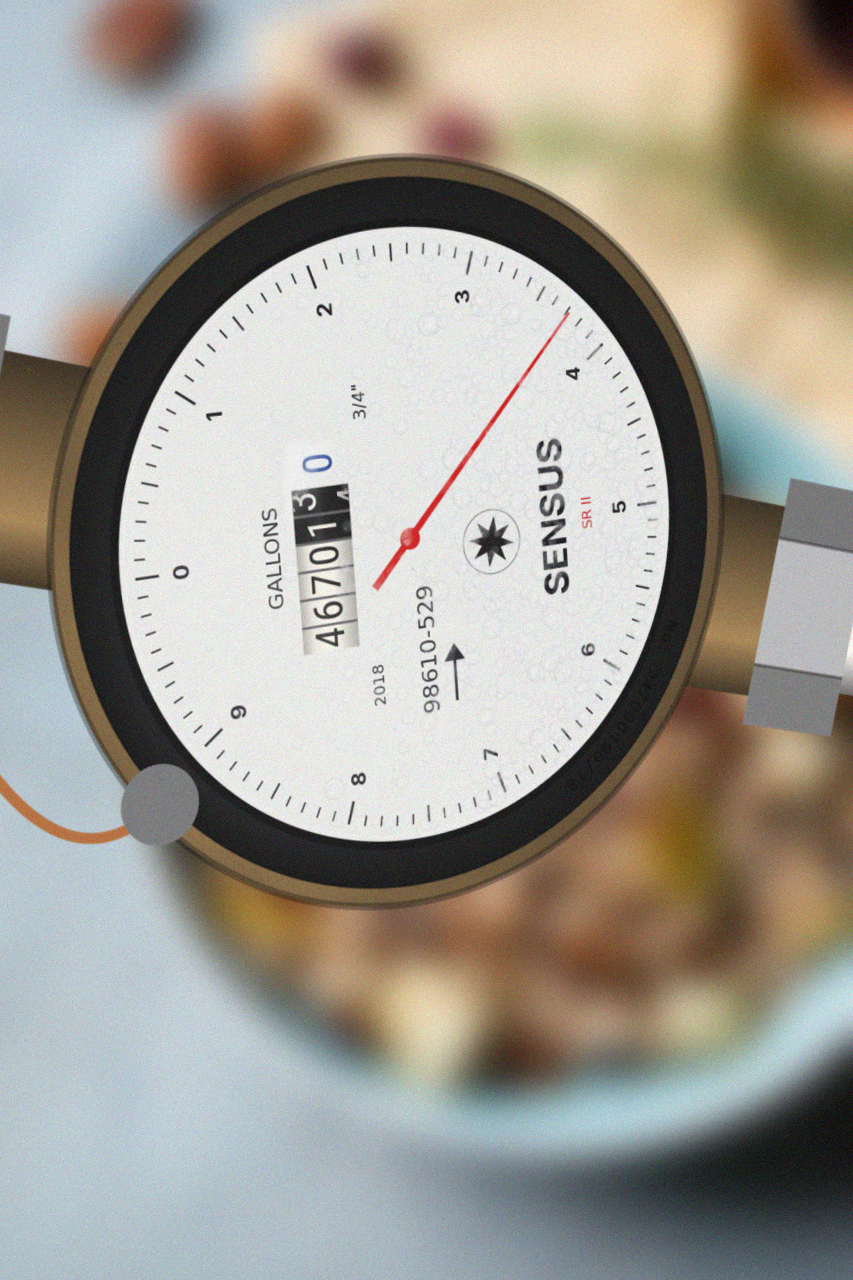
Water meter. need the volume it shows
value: 4670133.7 gal
